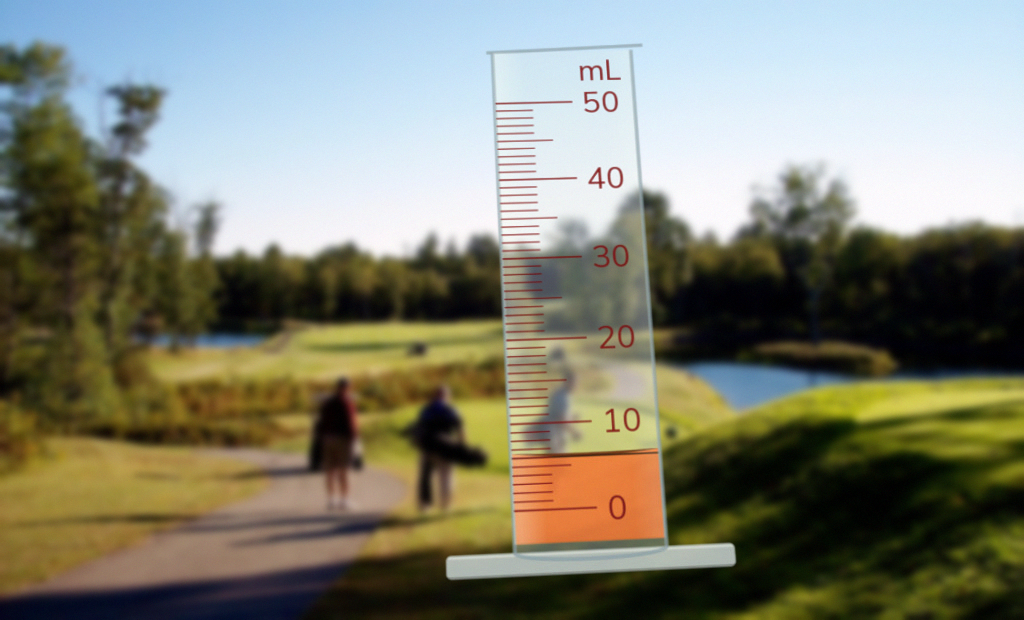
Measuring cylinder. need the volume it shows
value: 6 mL
